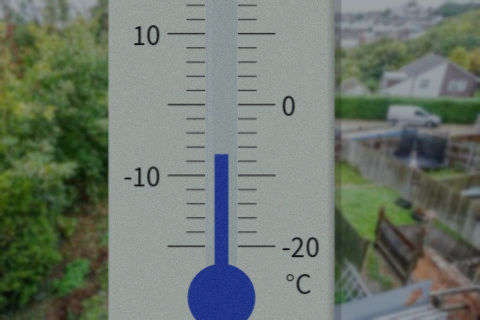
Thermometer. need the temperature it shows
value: -7 °C
